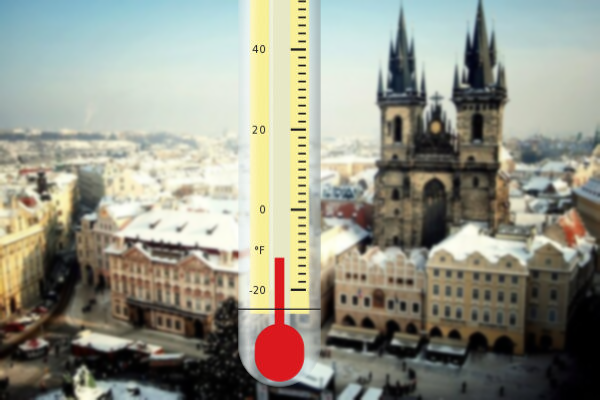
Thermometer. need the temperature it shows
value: -12 °F
